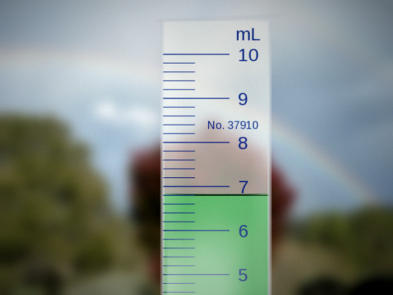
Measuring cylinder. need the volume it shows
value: 6.8 mL
